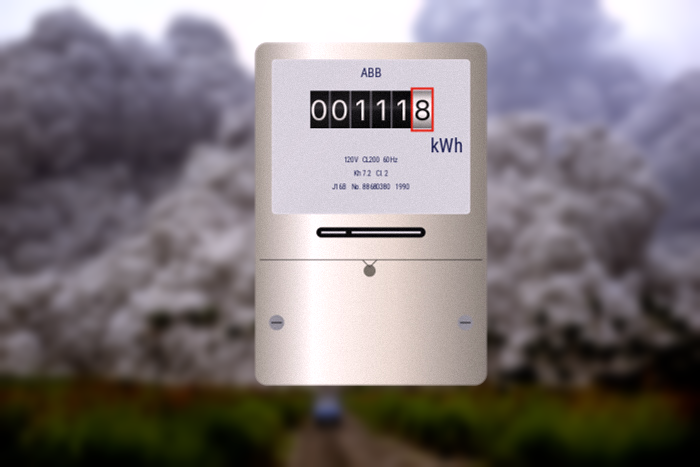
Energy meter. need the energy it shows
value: 111.8 kWh
